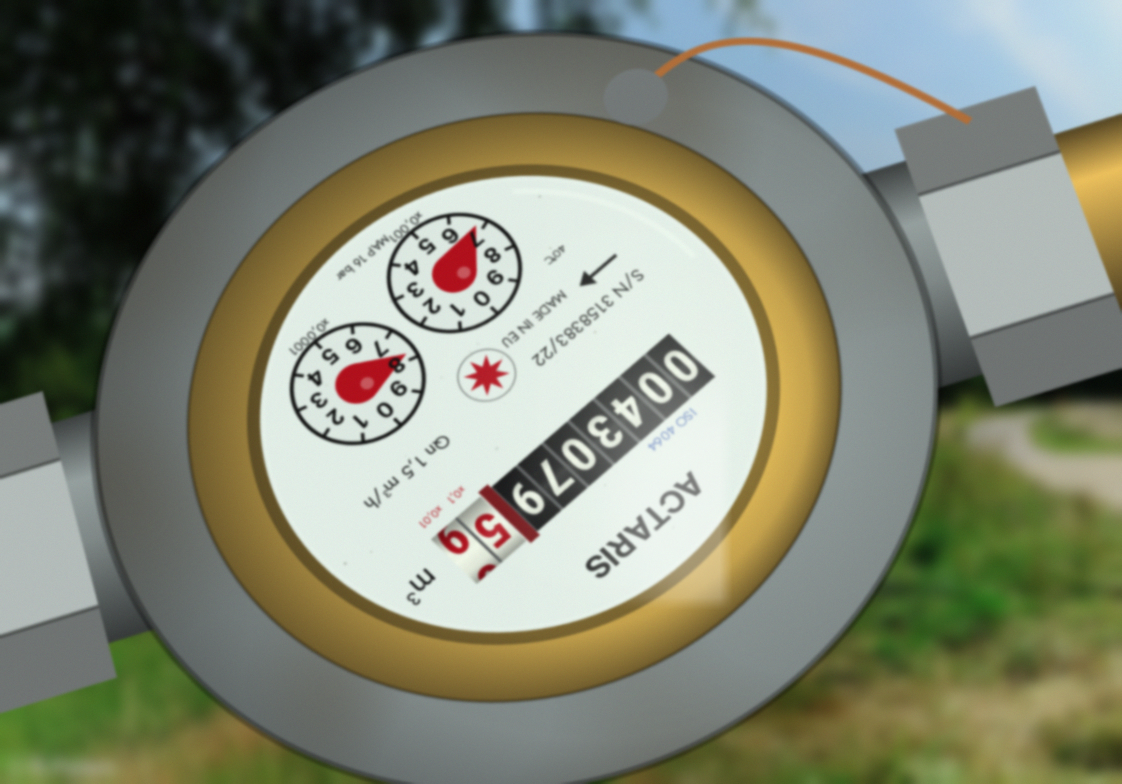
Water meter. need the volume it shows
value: 43079.5867 m³
